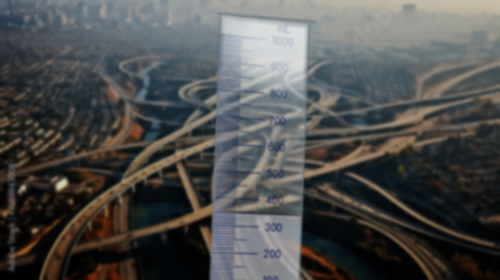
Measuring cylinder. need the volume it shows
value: 350 mL
